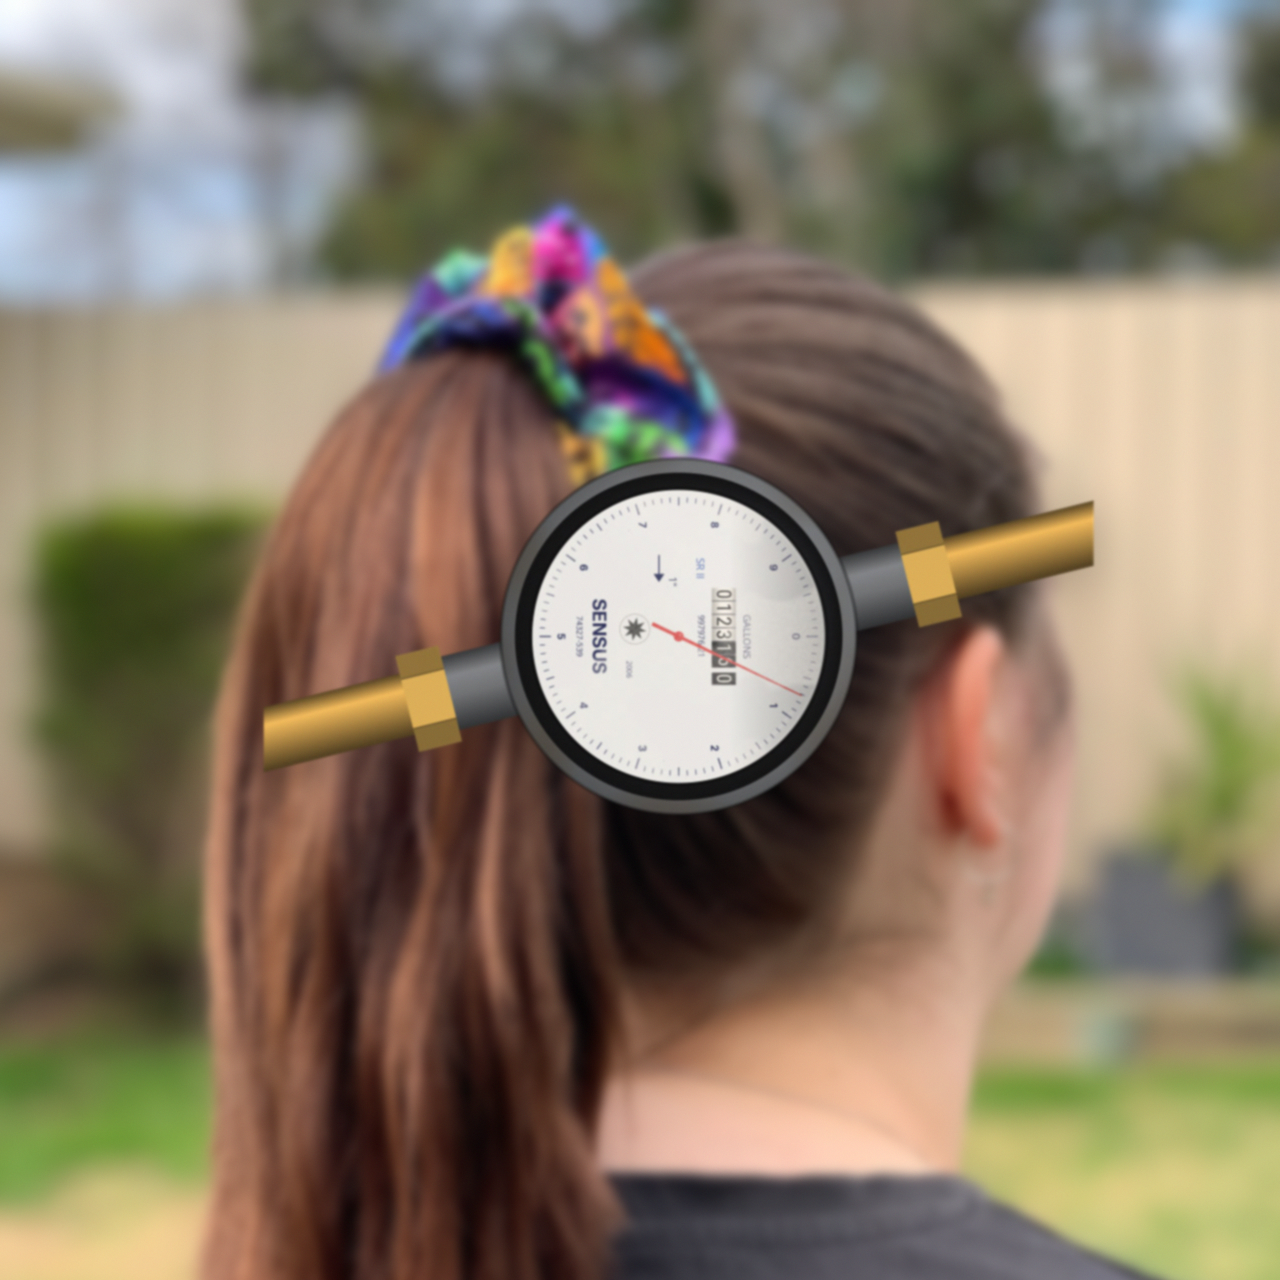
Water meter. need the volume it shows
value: 123160.7 gal
